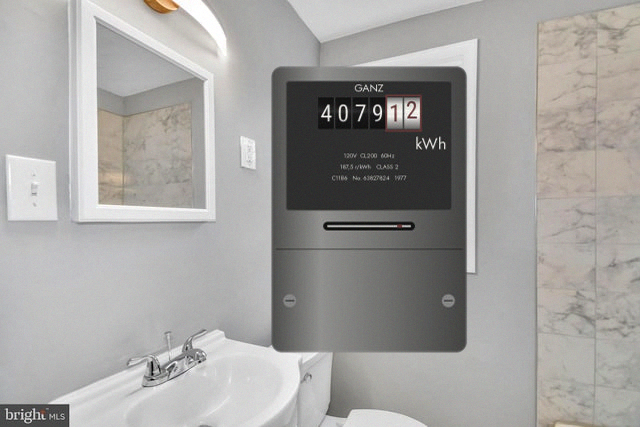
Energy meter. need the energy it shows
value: 4079.12 kWh
